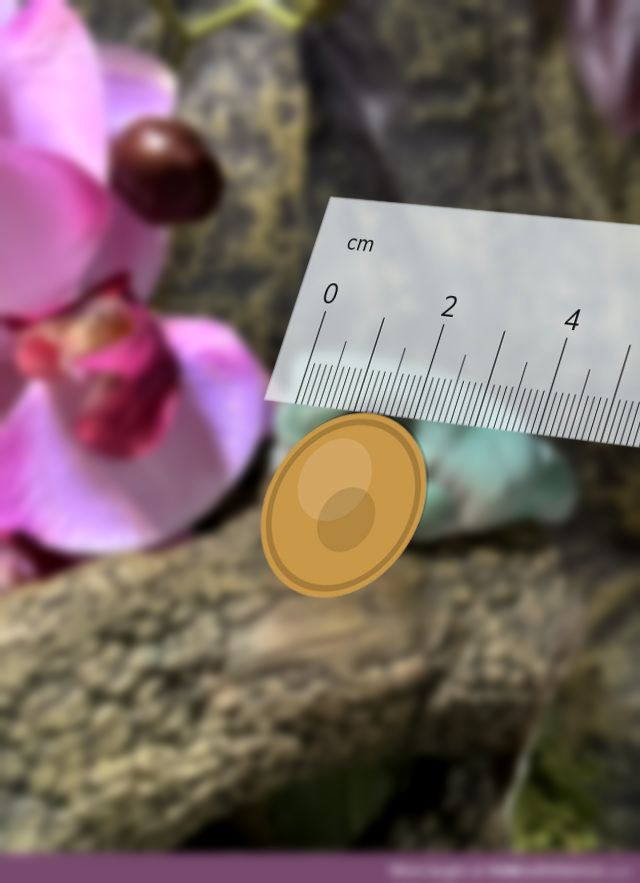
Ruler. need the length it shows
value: 2.6 cm
